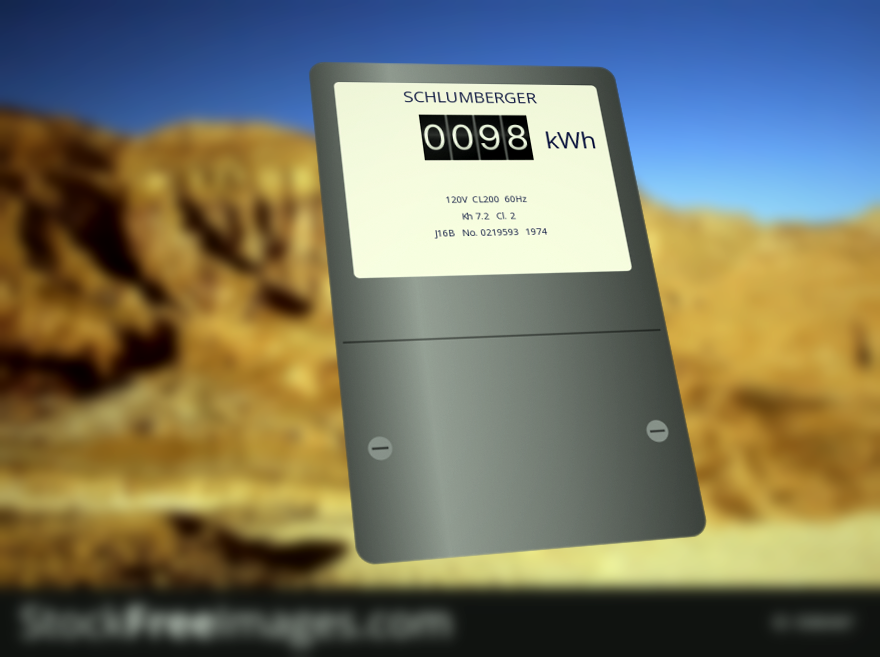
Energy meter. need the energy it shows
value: 98 kWh
